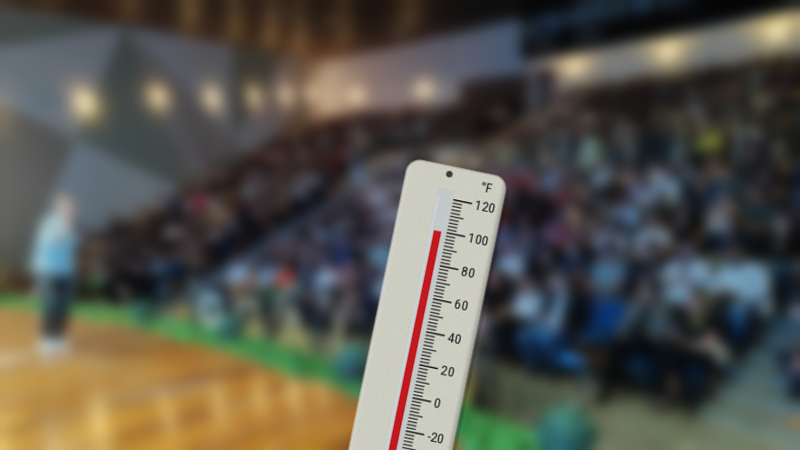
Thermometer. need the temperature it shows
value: 100 °F
